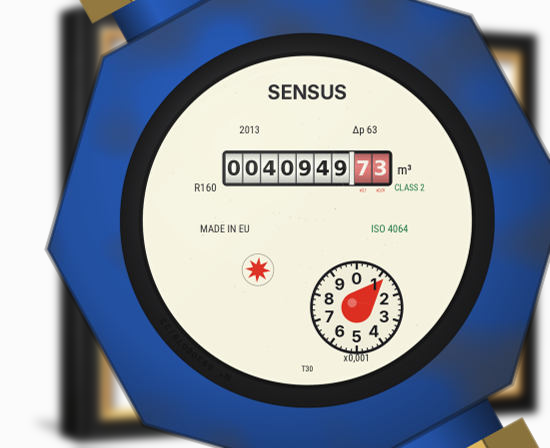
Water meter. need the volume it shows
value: 40949.731 m³
